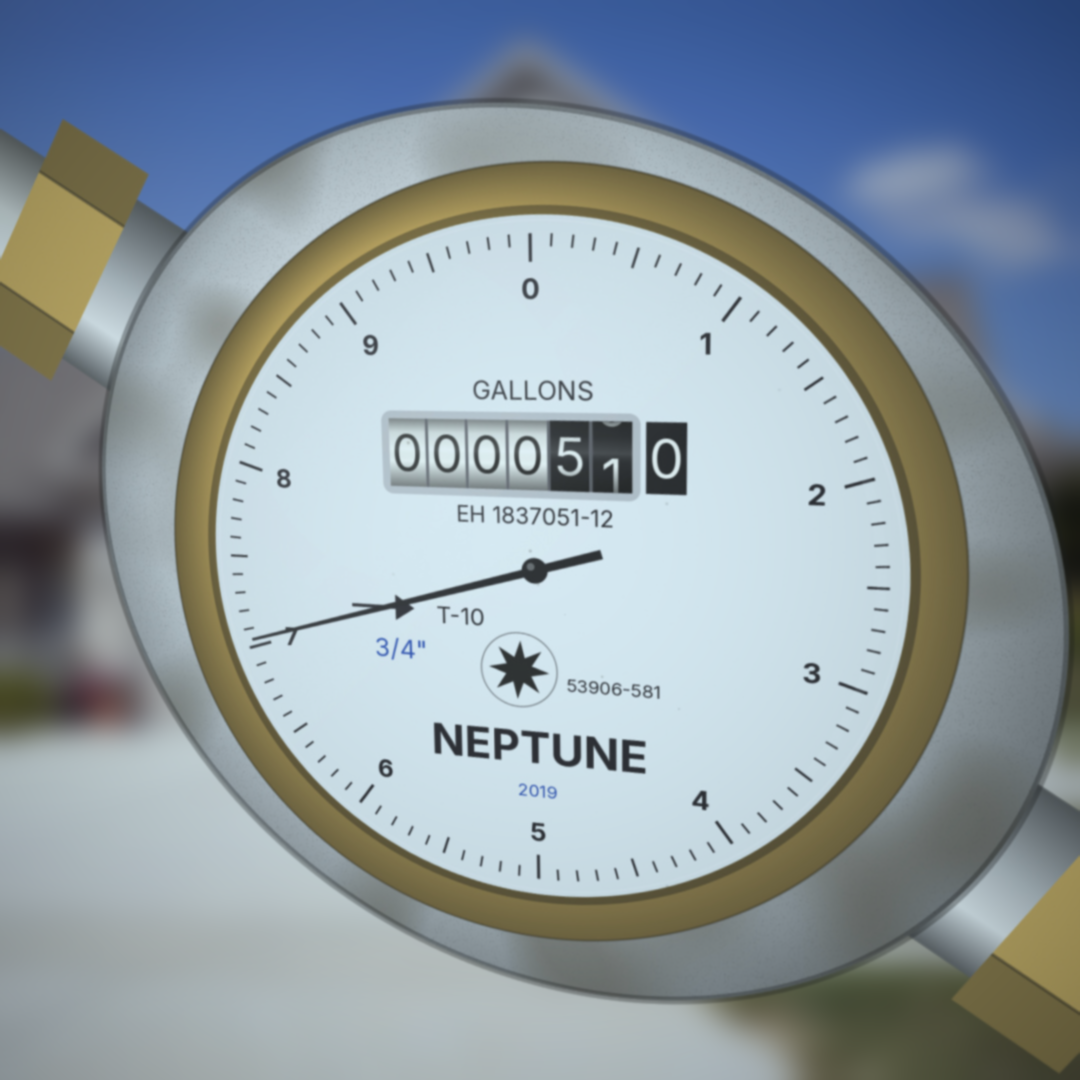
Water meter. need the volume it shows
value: 507.0 gal
